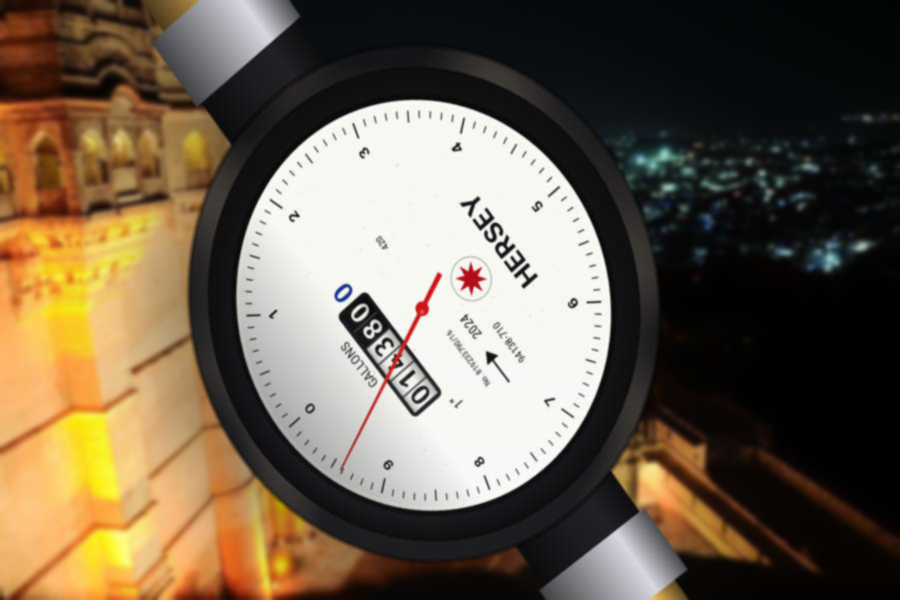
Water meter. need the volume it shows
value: 143799.4 gal
